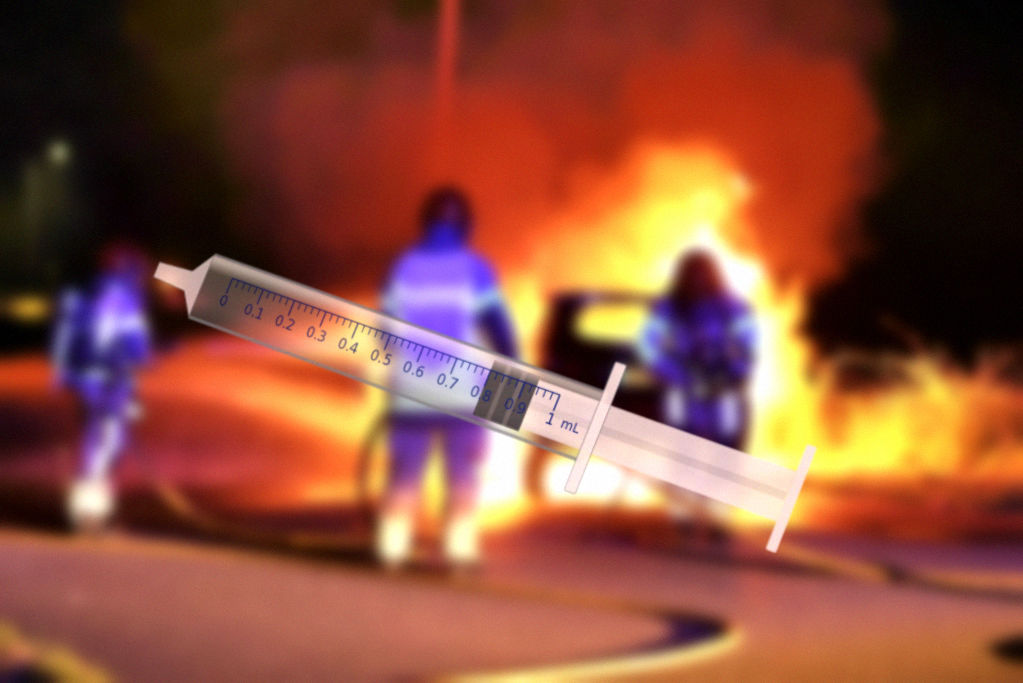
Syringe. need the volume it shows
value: 0.8 mL
